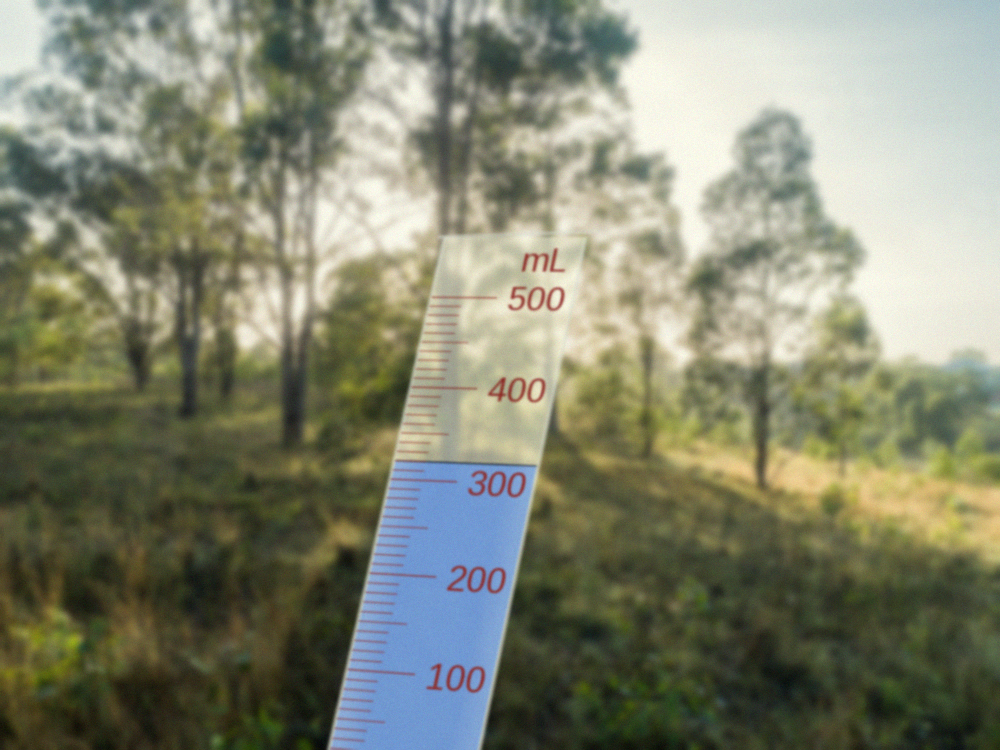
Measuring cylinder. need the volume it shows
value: 320 mL
